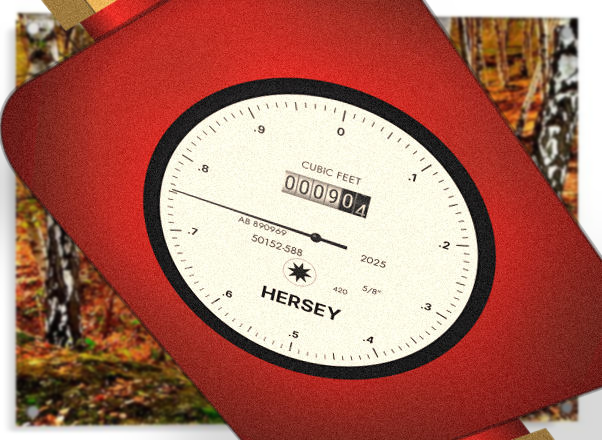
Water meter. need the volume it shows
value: 903.75 ft³
